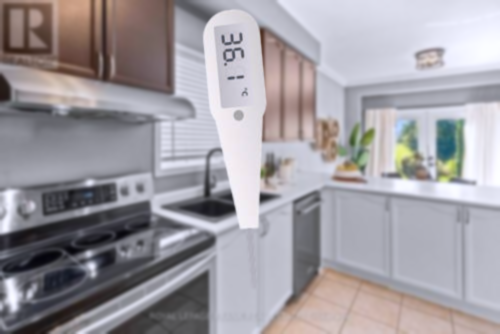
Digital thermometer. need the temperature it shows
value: 36.1 °C
